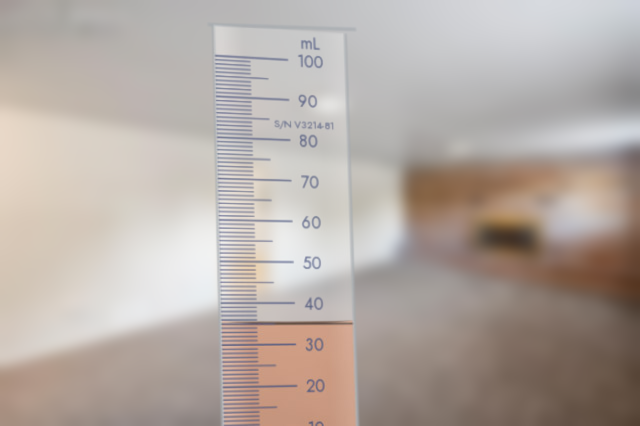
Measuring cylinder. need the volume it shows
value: 35 mL
